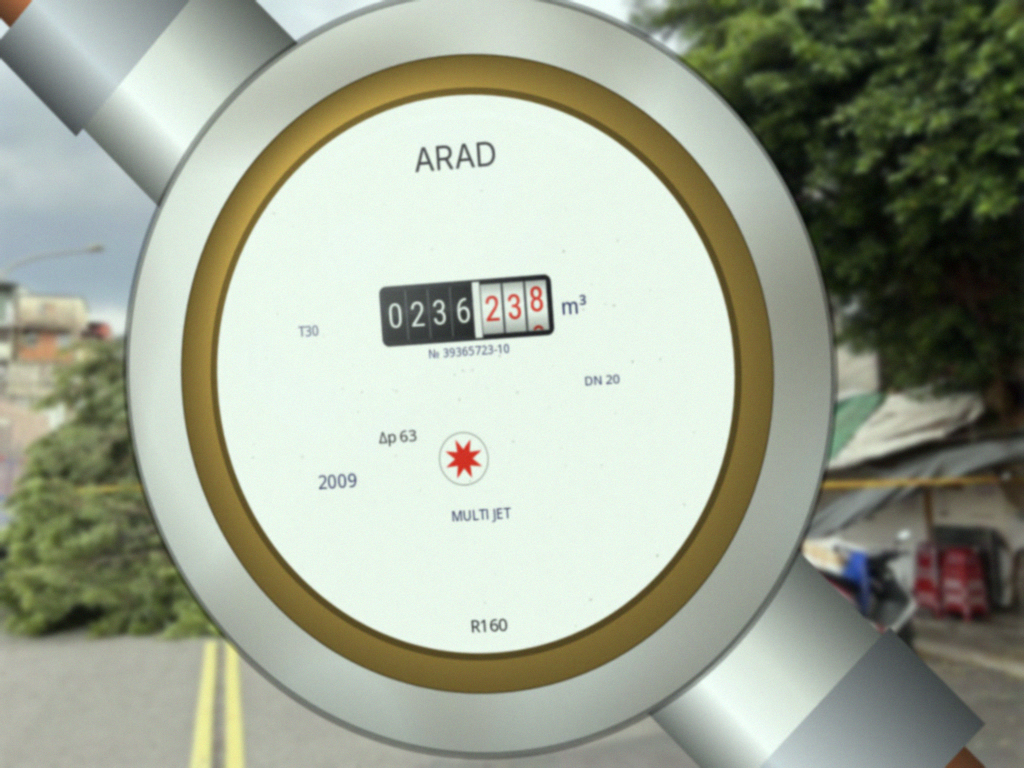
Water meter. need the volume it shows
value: 236.238 m³
